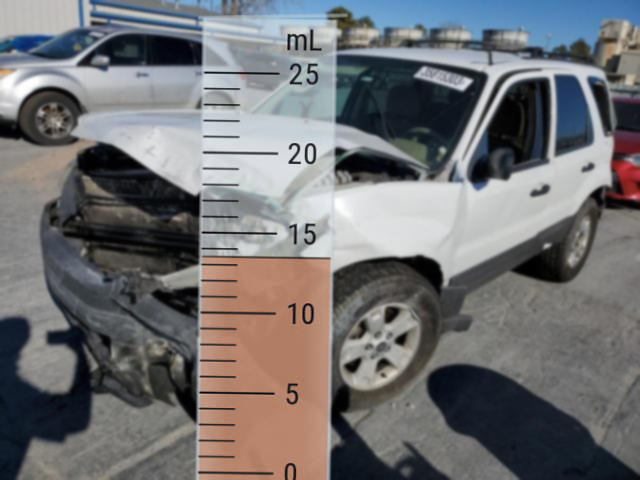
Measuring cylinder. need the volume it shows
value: 13.5 mL
